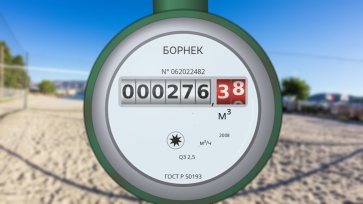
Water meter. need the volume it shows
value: 276.38 m³
